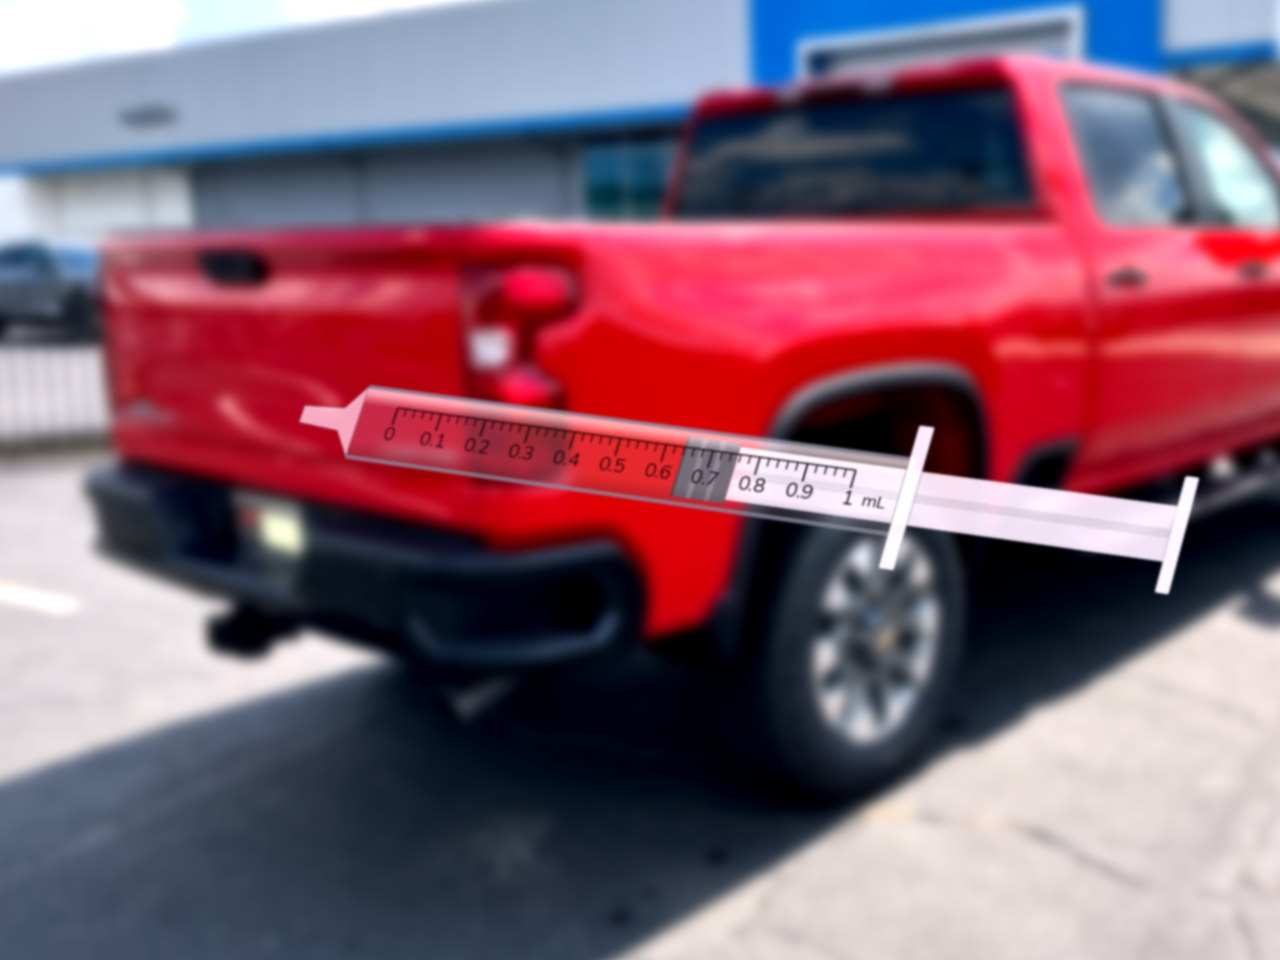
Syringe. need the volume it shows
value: 0.64 mL
